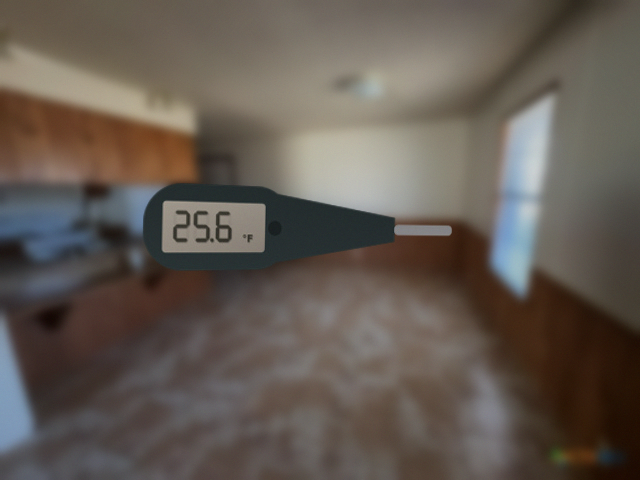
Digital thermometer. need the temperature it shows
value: 25.6 °F
